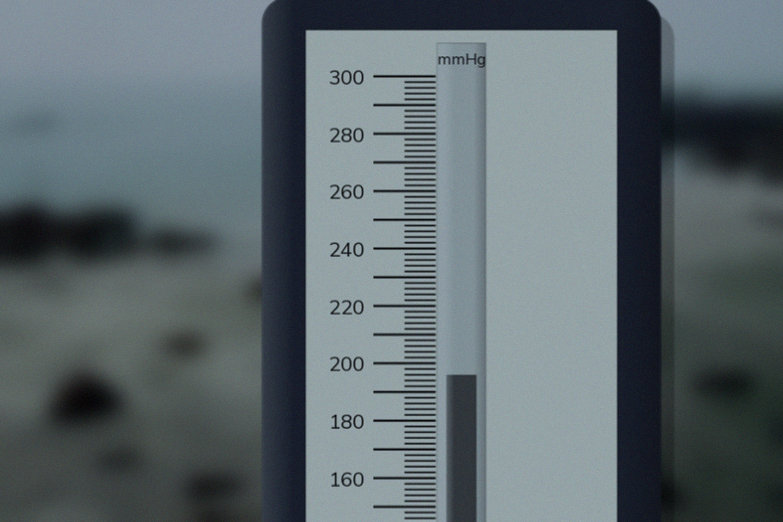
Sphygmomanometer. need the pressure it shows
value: 196 mmHg
